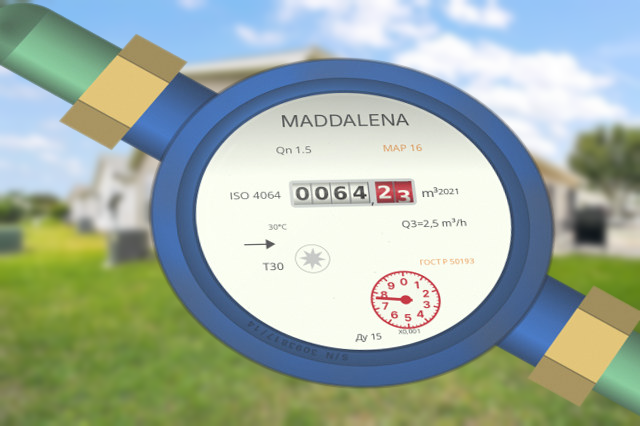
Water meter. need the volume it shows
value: 64.227 m³
